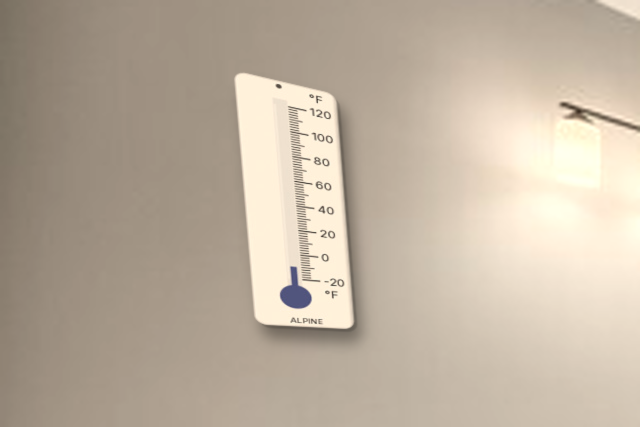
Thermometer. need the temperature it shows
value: -10 °F
